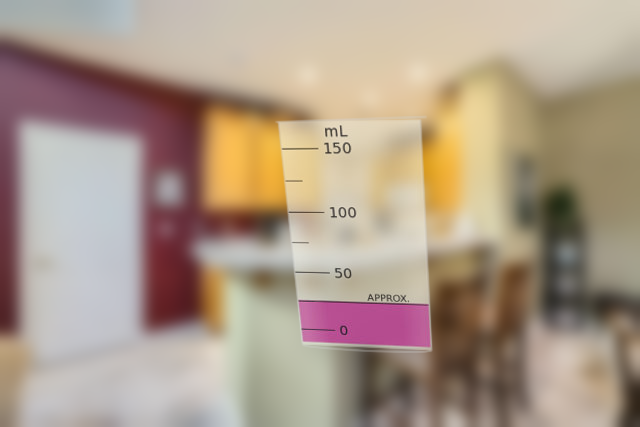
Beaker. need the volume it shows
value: 25 mL
